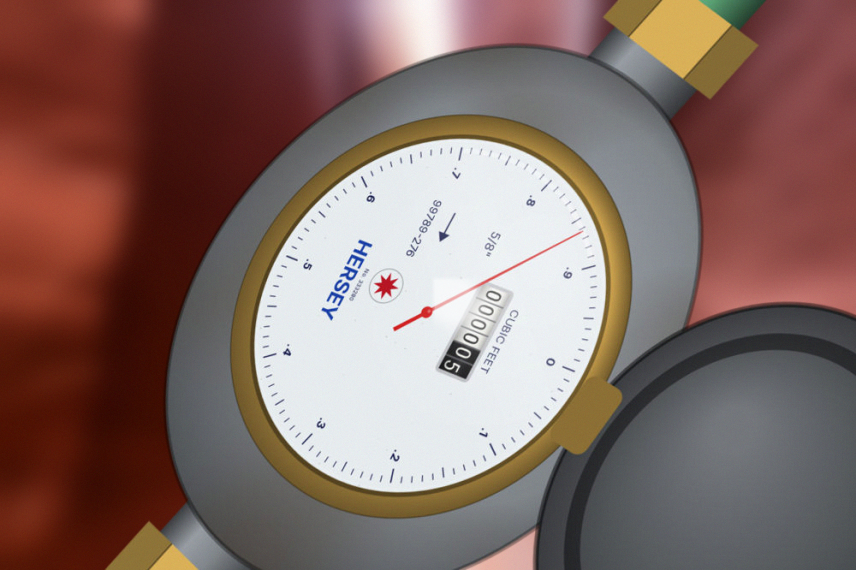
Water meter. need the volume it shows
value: 4.86 ft³
